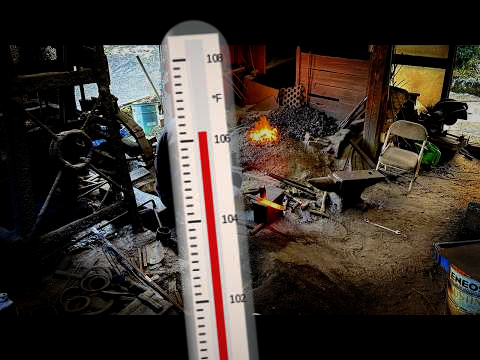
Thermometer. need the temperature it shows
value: 106.2 °F
